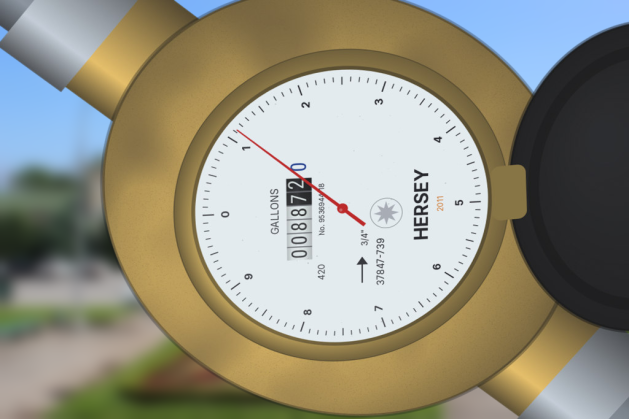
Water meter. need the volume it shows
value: 88721.1 gal
